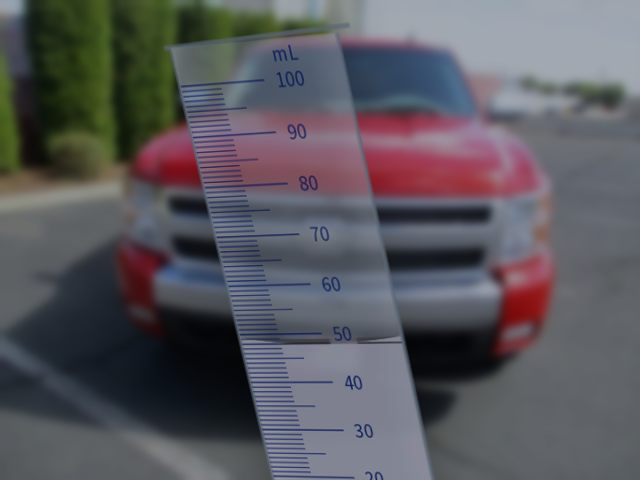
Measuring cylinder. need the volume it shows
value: 48 mL
